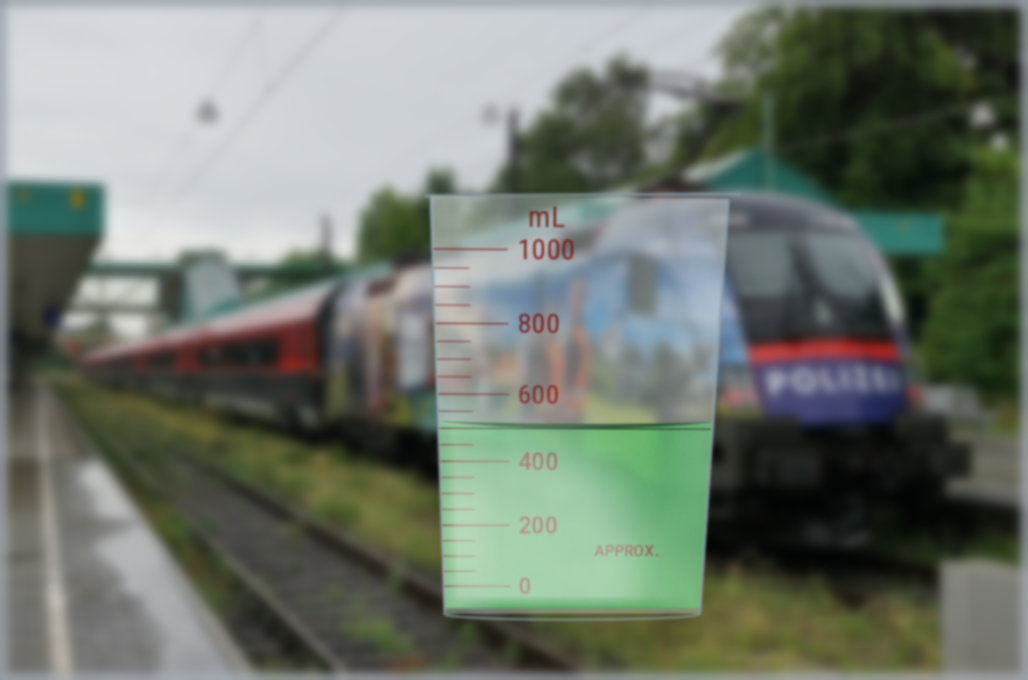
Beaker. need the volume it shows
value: 500 mL
